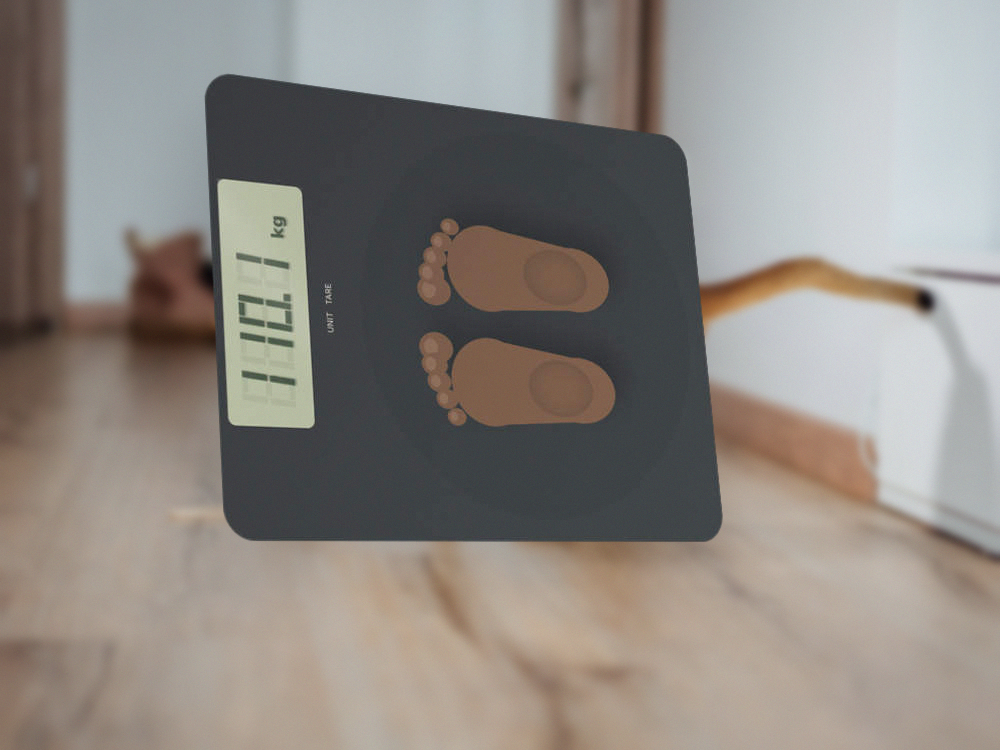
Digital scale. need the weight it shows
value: 110.1 kg
